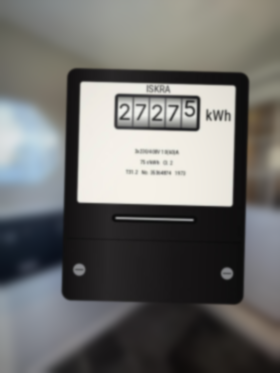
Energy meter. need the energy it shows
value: 27275 kWh
